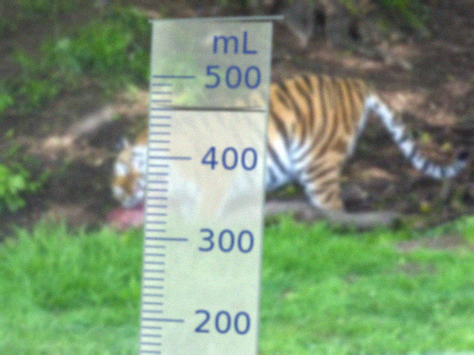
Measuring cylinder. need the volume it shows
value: 460 mL
